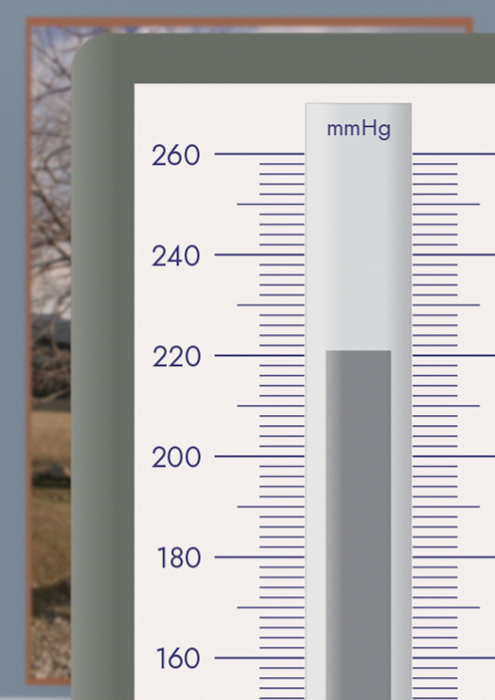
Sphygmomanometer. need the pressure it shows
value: 221 mmHg
